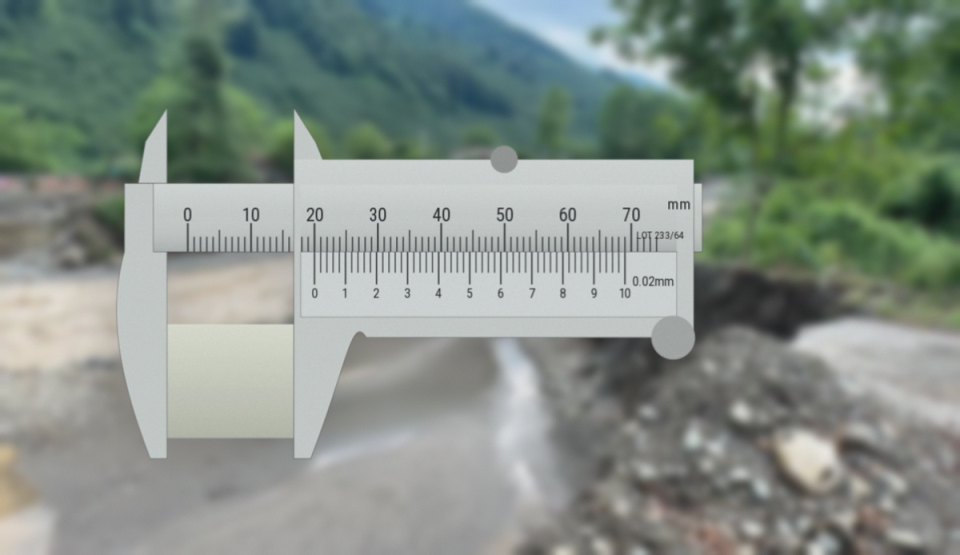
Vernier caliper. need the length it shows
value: 20.0 mm
